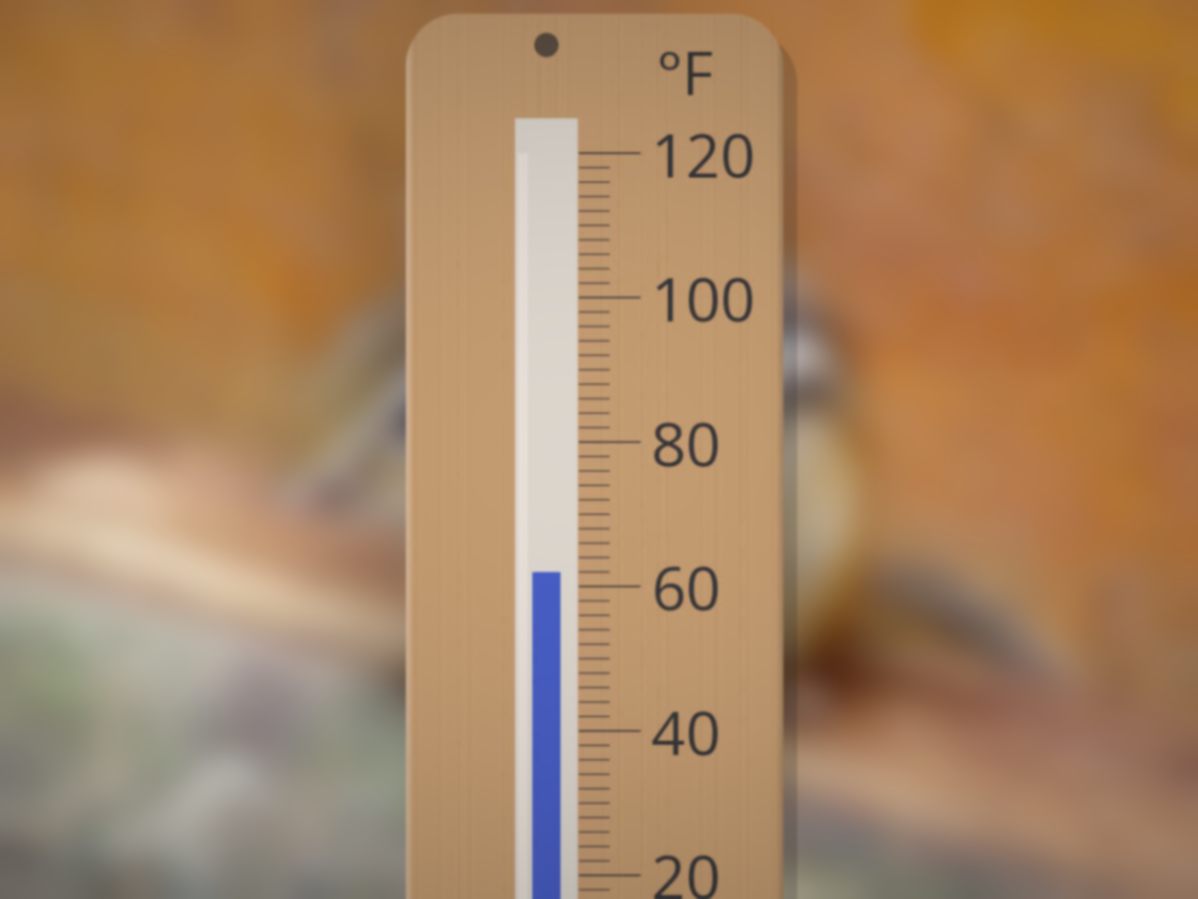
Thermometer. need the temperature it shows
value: 62 °F
